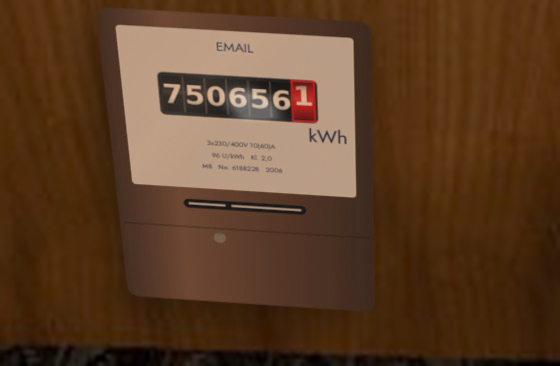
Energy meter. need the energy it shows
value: 750656.1 kWh
